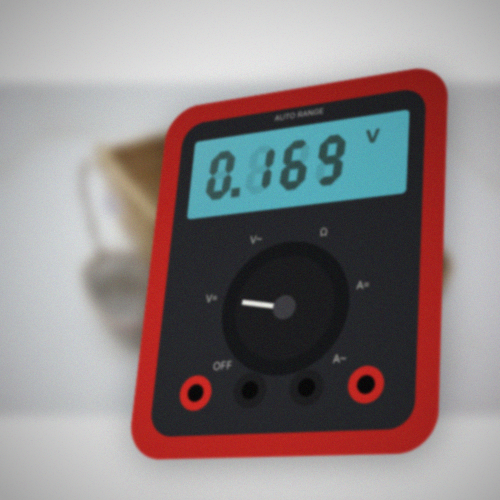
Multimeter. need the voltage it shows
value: 0.169 V
